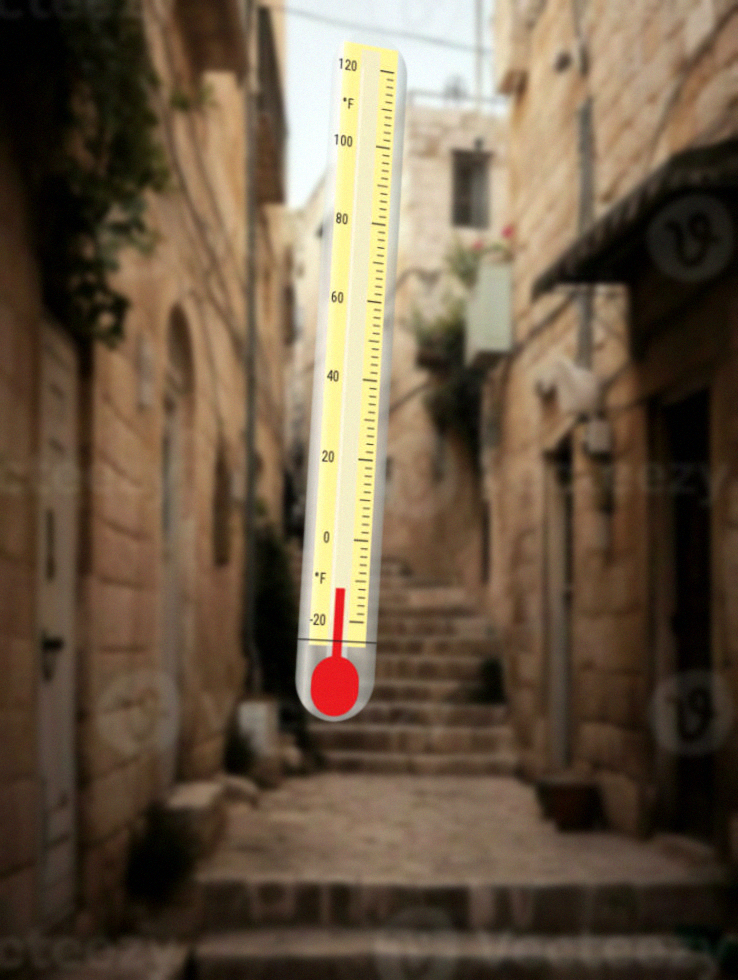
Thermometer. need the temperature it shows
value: -12 °F
